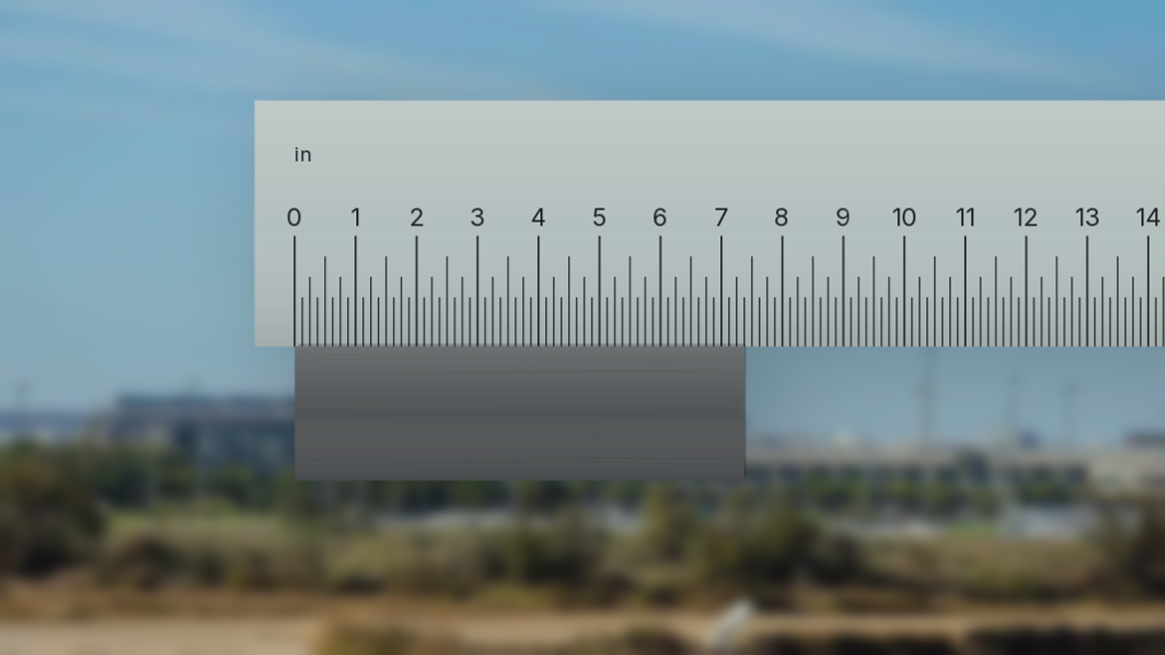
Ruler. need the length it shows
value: 7.375 in
